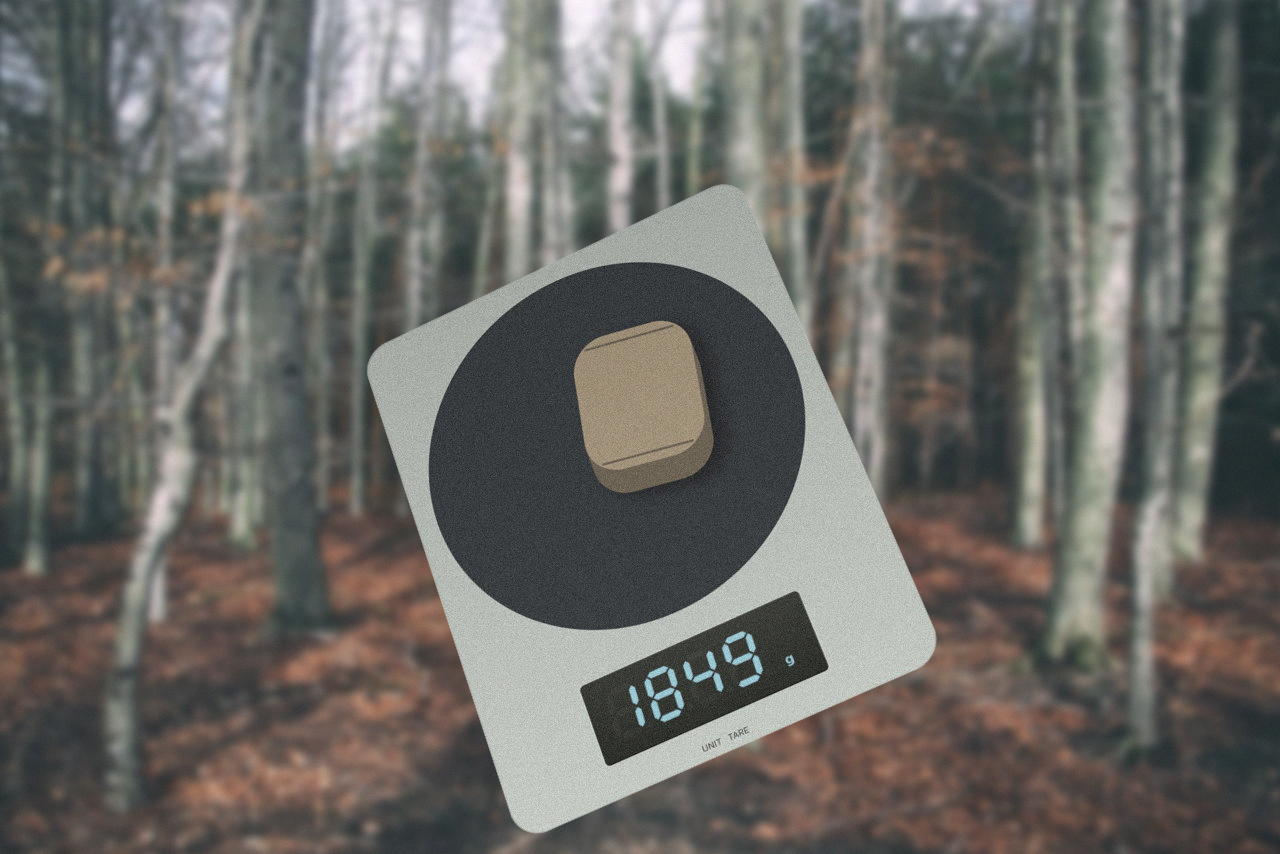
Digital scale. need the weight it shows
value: 1849 g
